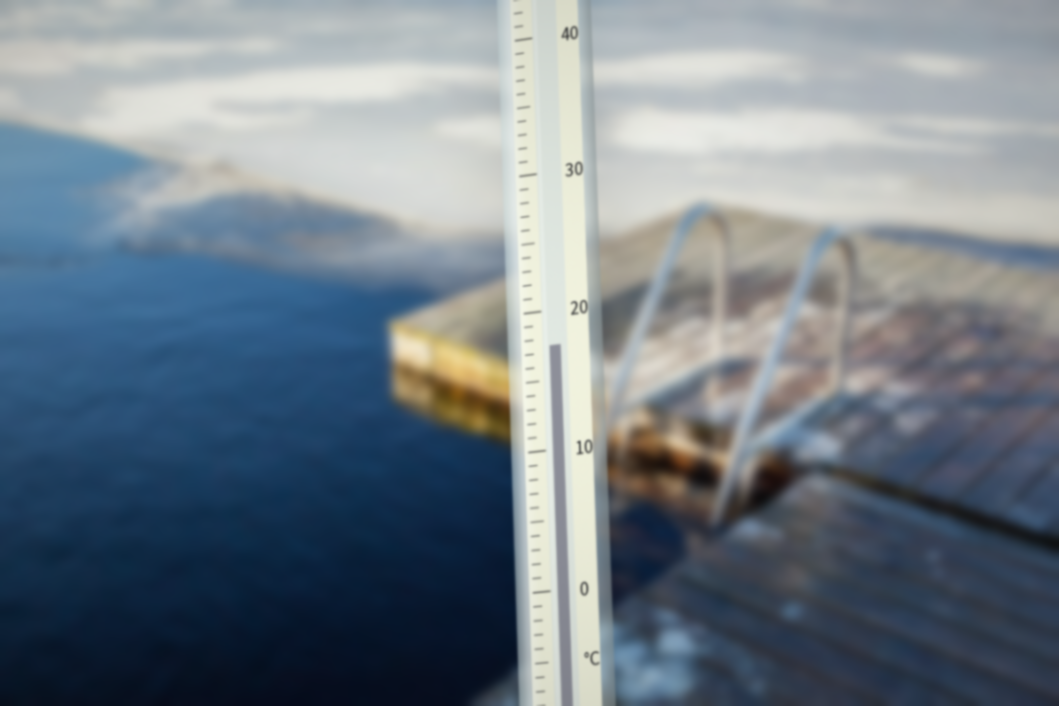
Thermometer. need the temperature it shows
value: 17.5 °C
